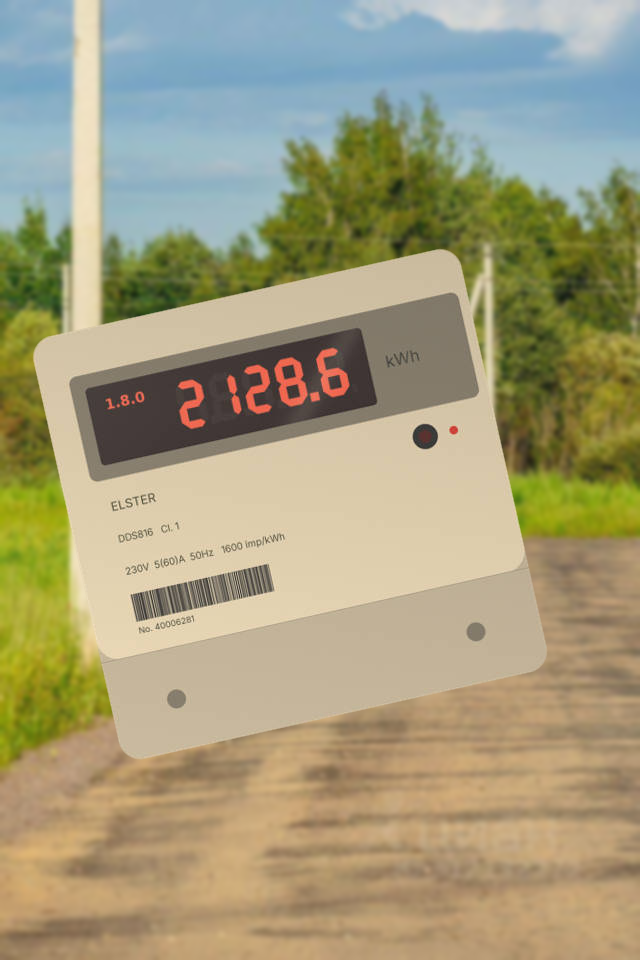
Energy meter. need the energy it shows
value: 2128.6 kWh
